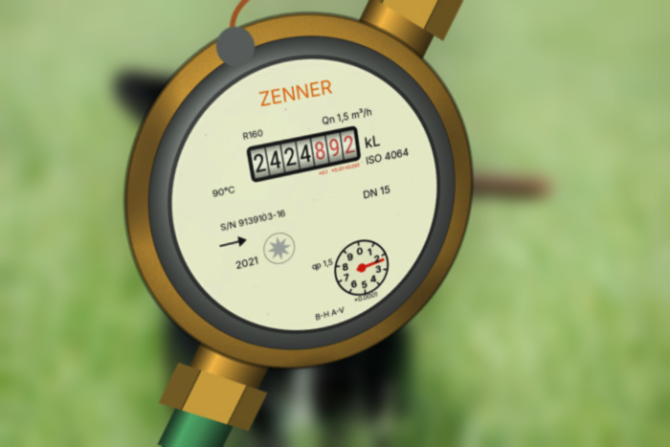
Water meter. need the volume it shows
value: 2424.8922 kL
